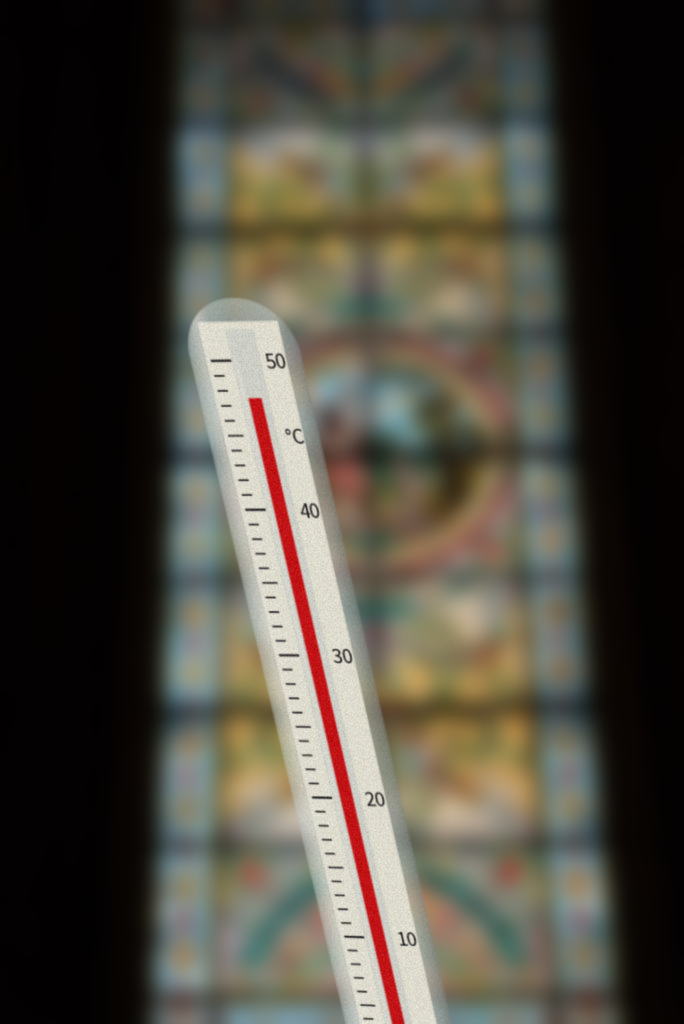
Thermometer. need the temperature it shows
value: 47.5 °C
